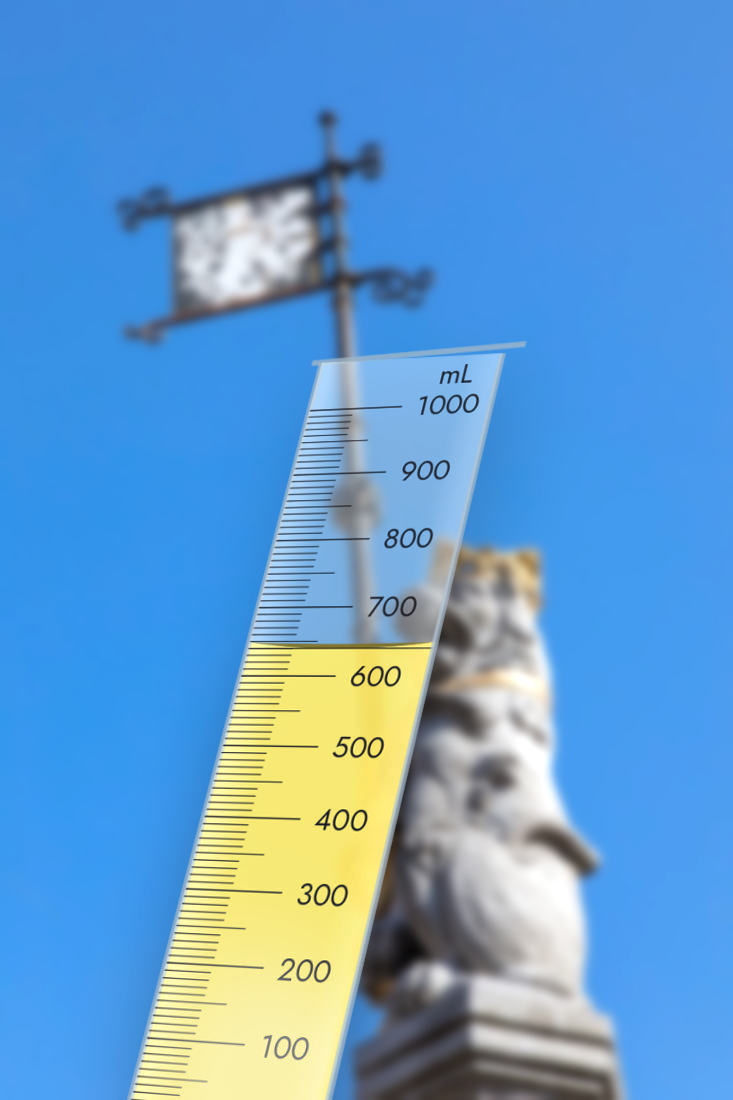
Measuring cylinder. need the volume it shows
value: 640 mL
